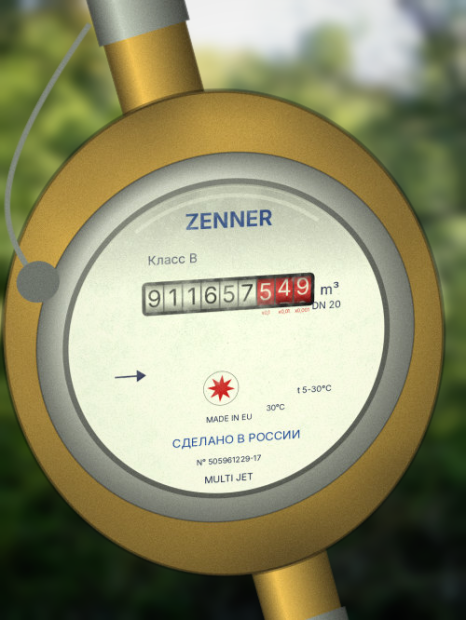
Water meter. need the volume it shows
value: 911657.549 m³
